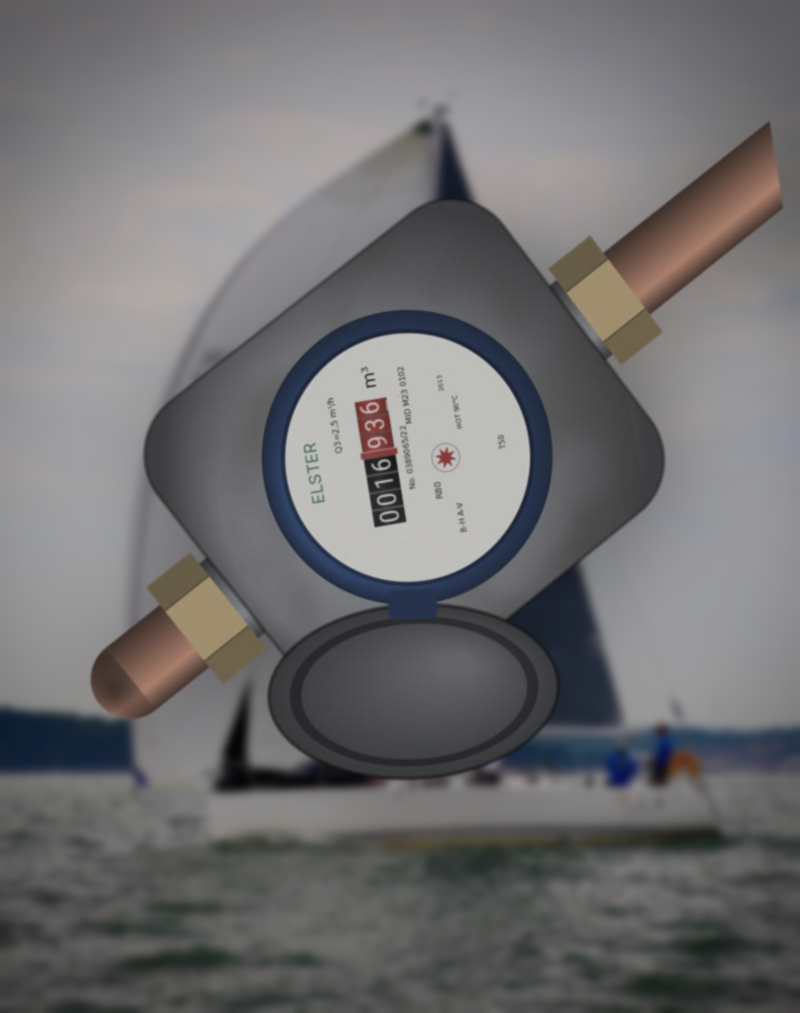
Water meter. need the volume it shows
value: 16.936 m³
